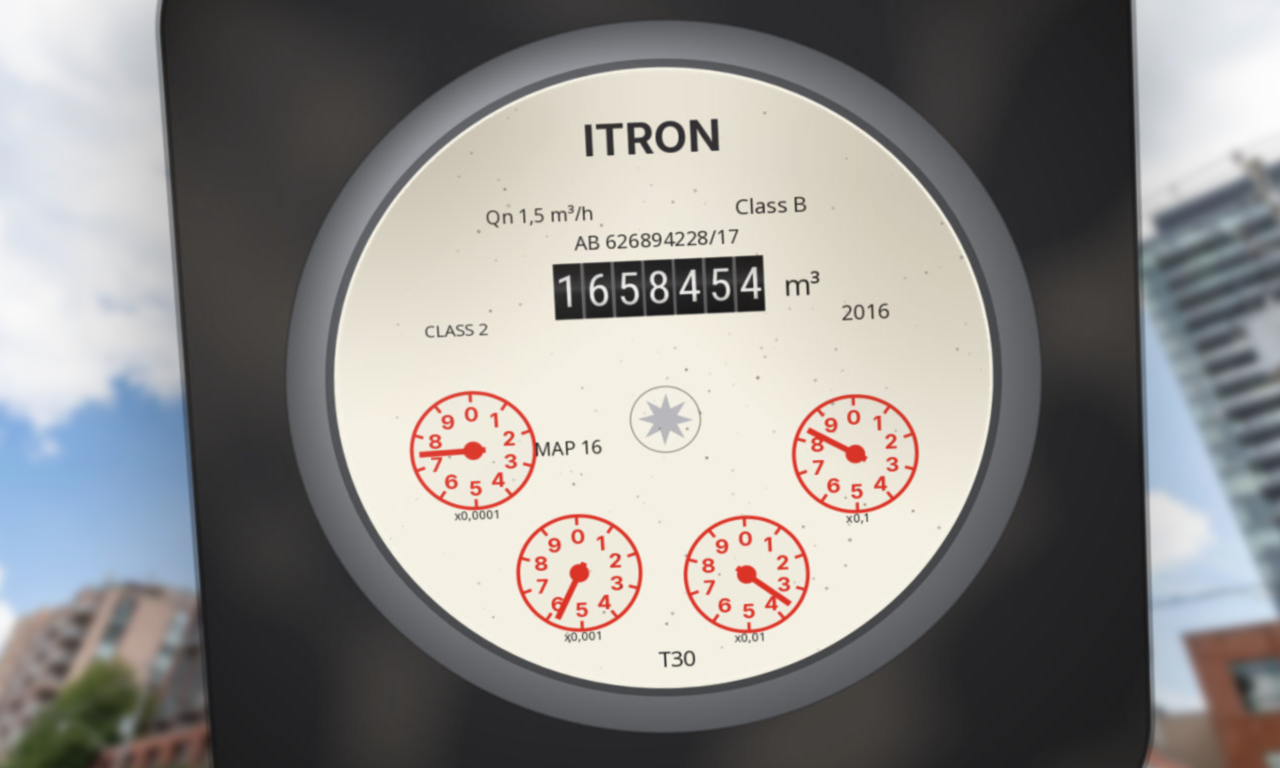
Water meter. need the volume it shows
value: 1658454.8357 m³
